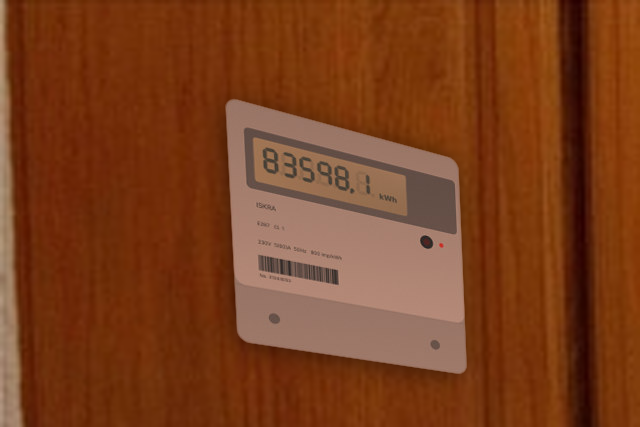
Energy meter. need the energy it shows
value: 83598.1 kWh
